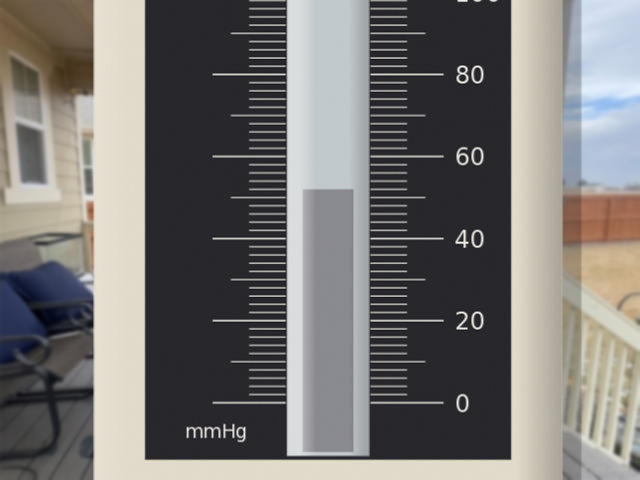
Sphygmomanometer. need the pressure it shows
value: 52 mmHg
